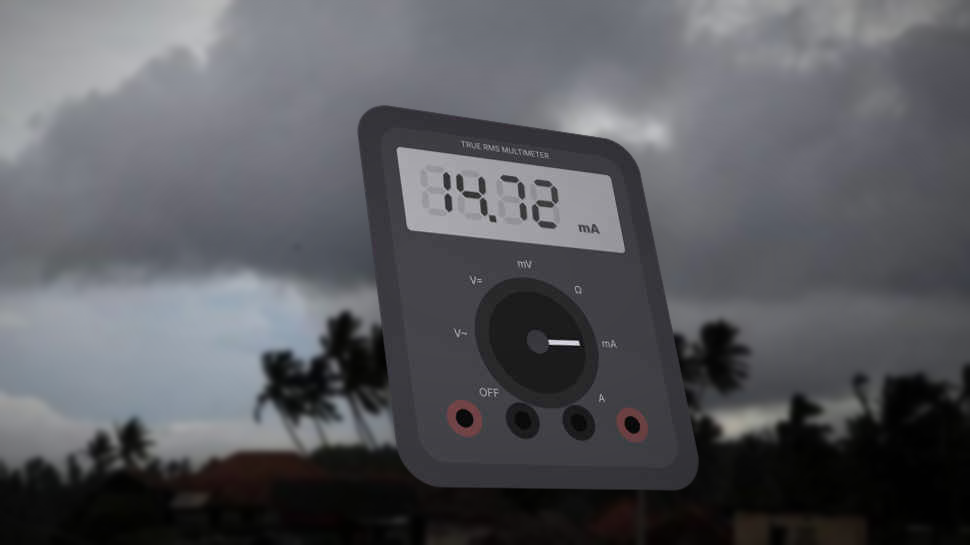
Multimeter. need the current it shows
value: 14.72 mA
